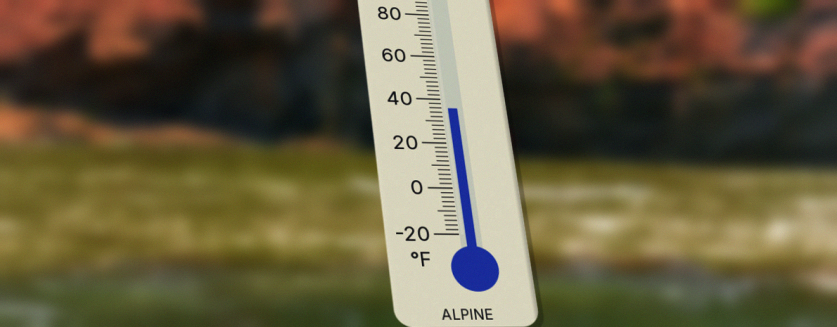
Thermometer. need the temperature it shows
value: 36 °F
